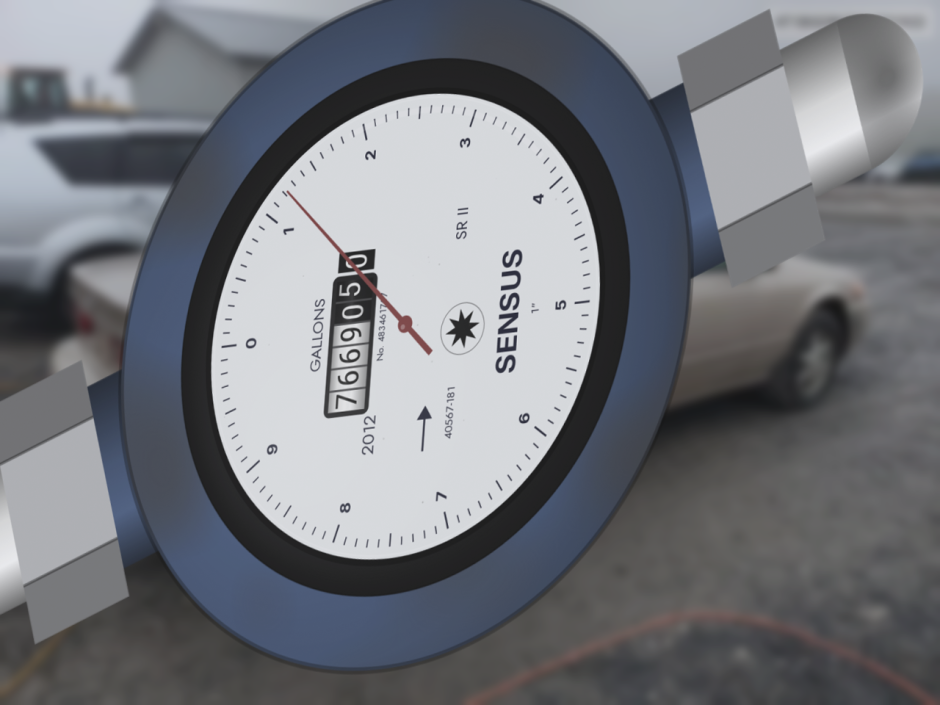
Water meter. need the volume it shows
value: 7669051.2 gal
